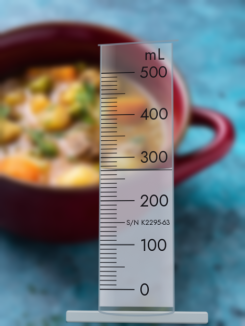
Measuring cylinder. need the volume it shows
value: 270 mL
